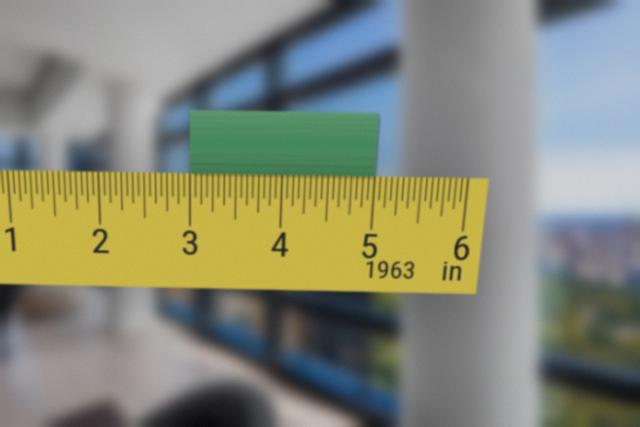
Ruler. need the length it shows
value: 2 in
